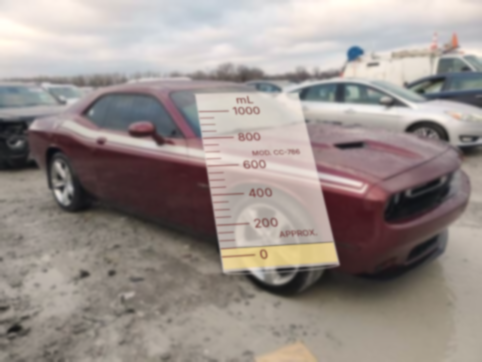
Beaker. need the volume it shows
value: 50 mL
